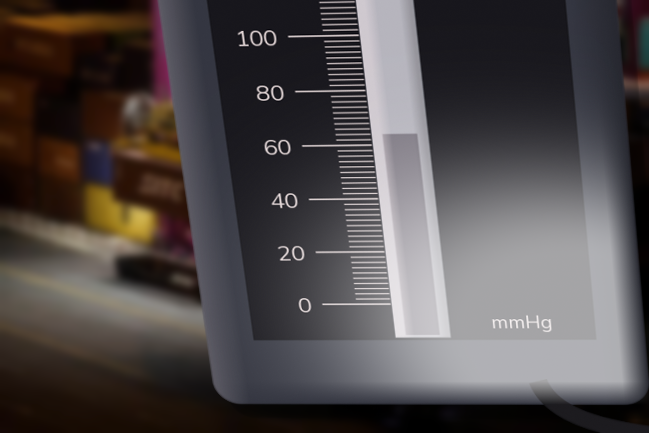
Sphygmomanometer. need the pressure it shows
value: 64 mmHg
